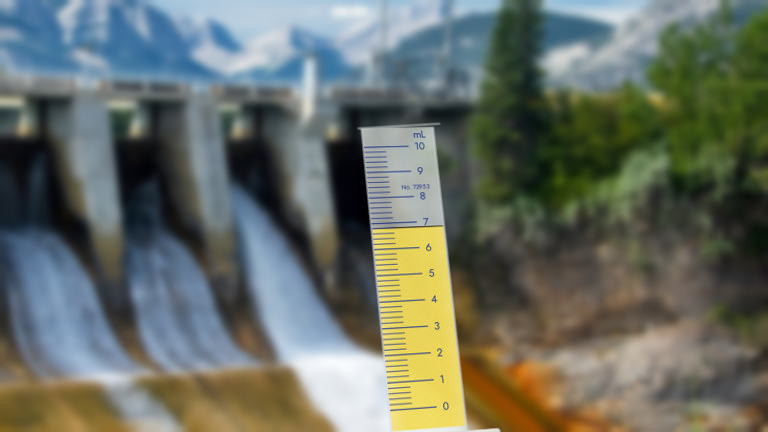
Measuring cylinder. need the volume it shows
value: 6.8 mL
